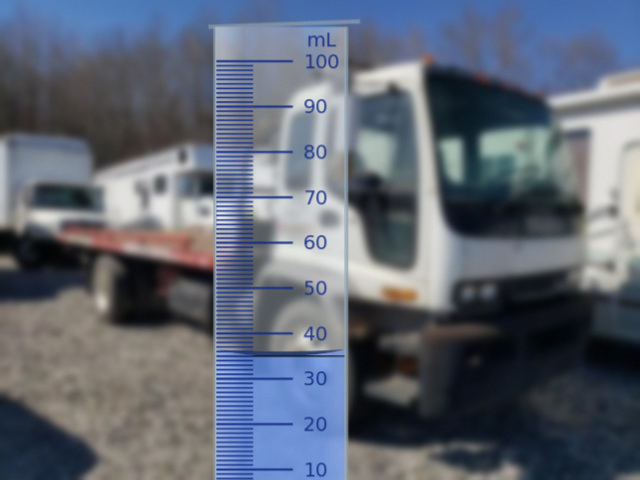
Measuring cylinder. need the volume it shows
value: 35 mL
